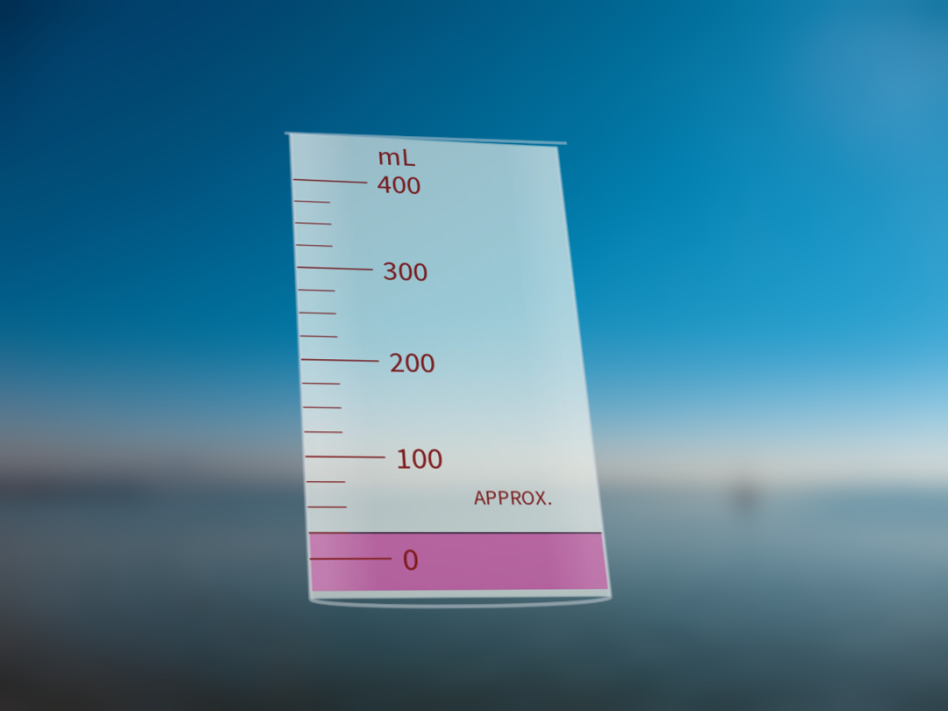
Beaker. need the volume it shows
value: 25 mL
